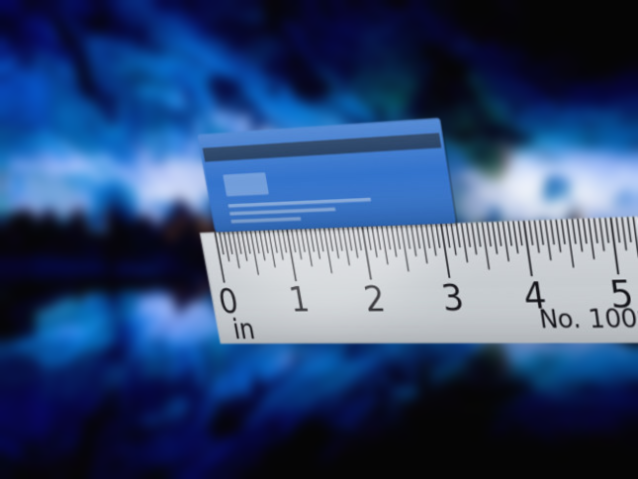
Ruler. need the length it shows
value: 3.1875 in
